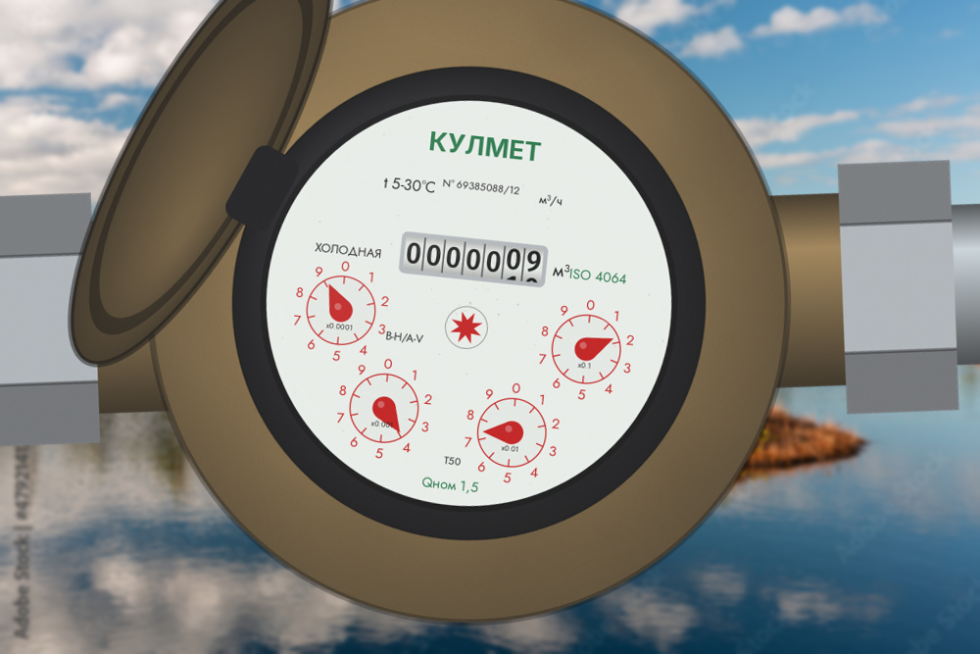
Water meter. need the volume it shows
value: 9.1739 m³
